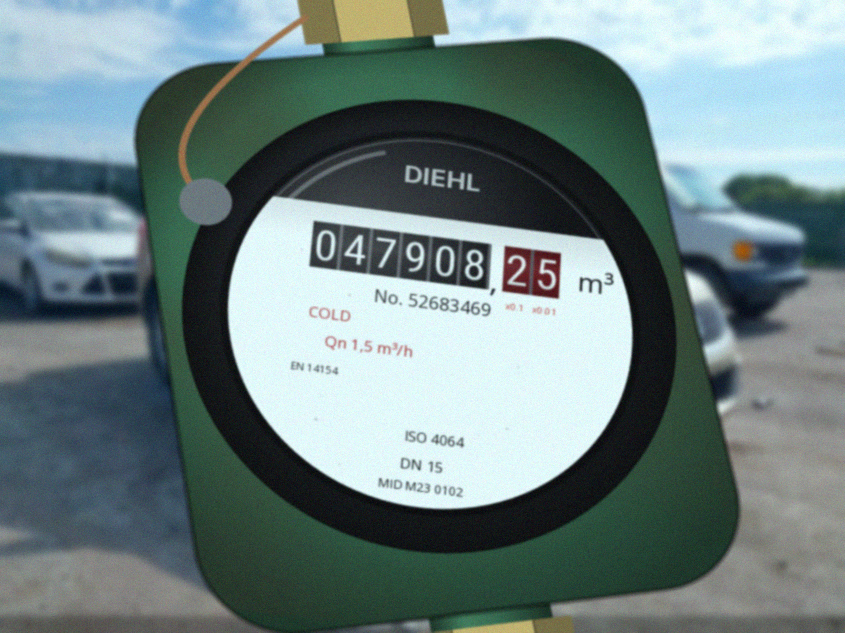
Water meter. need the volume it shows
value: 47908.25 m³
